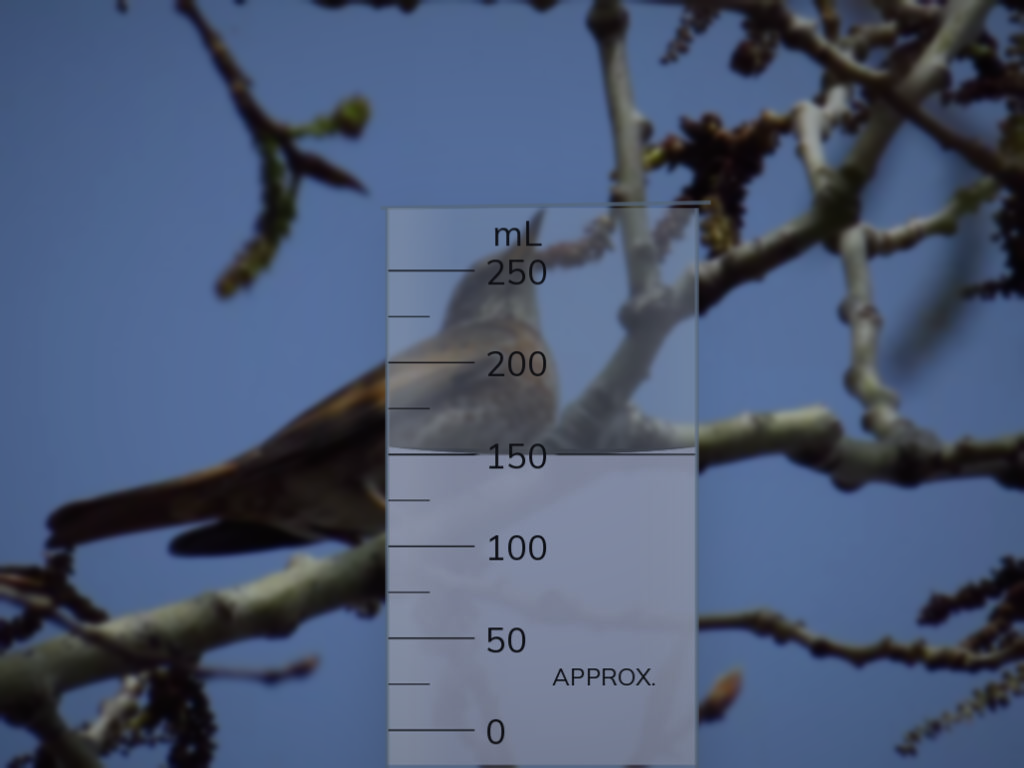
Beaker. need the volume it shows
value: 150 mL
